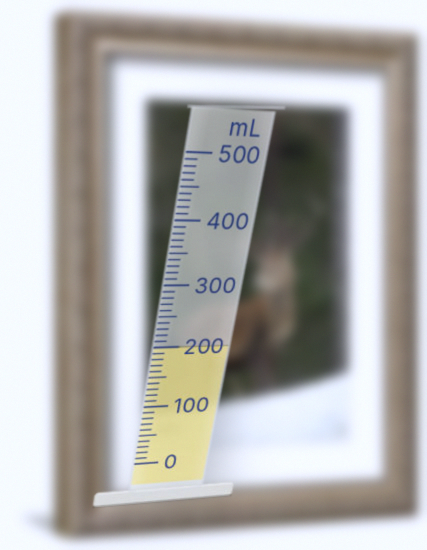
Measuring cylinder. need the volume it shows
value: 200 mL
